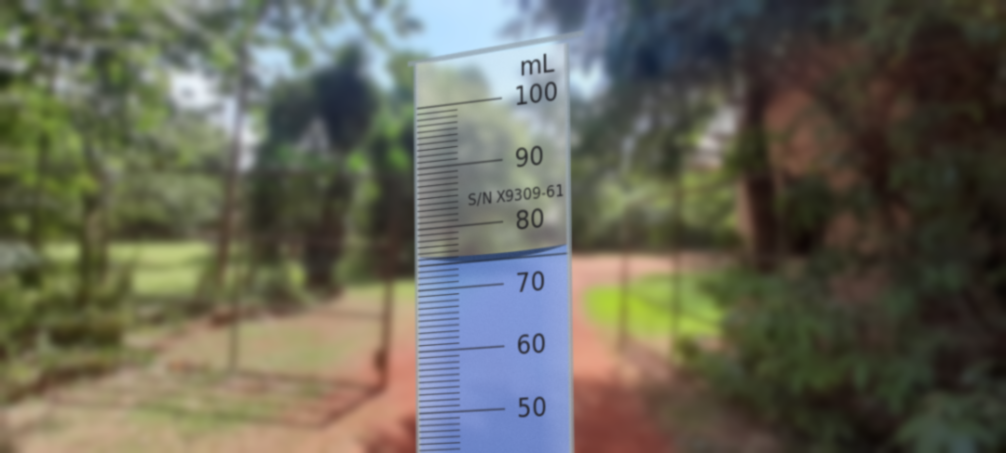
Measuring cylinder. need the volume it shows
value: 74 mL
